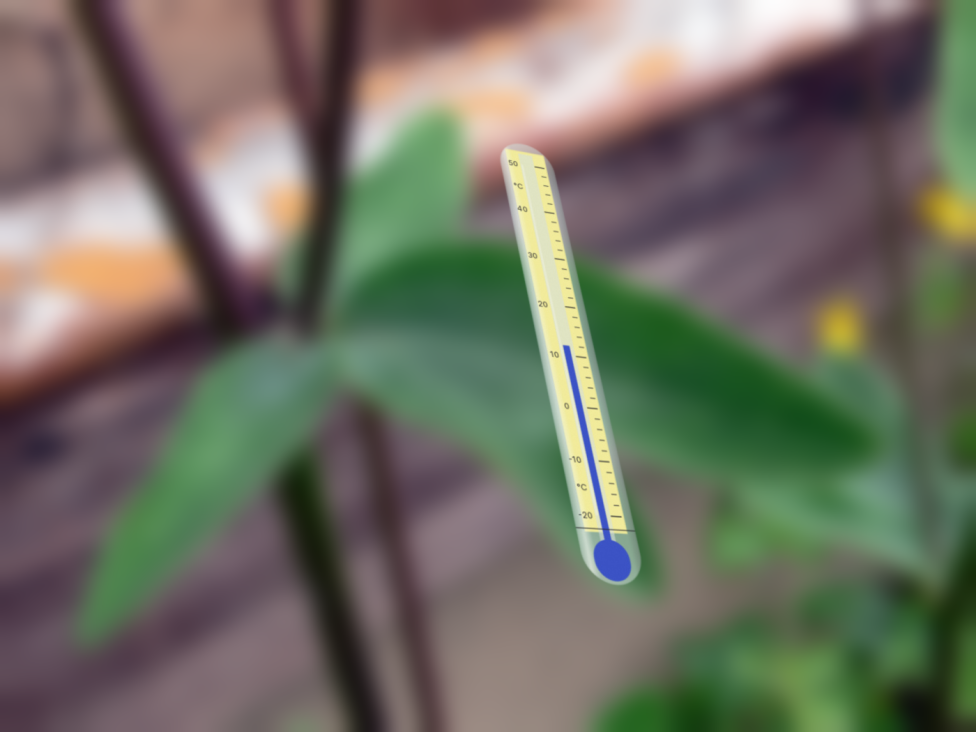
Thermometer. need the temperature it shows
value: 12 °C
